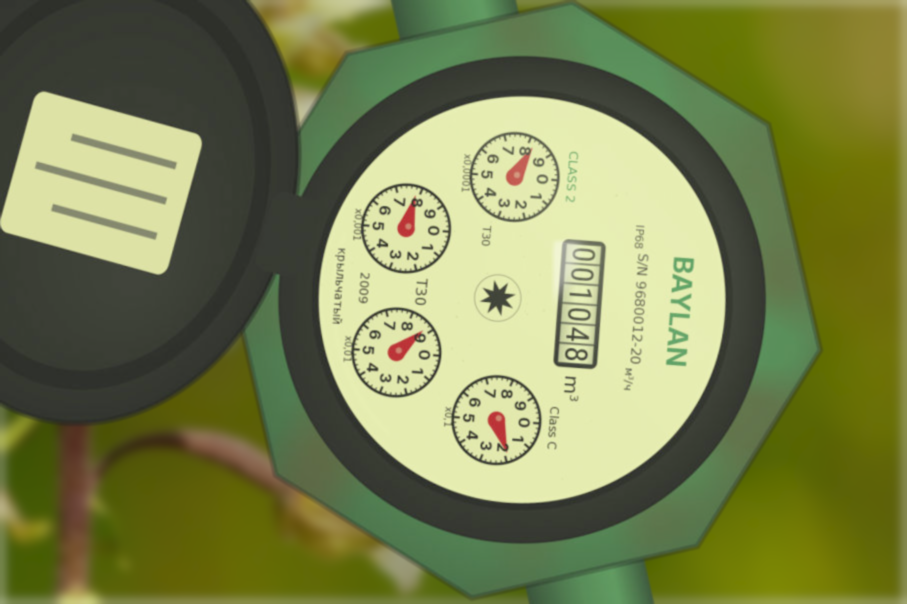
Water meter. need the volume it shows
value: 1048.1878 m³
